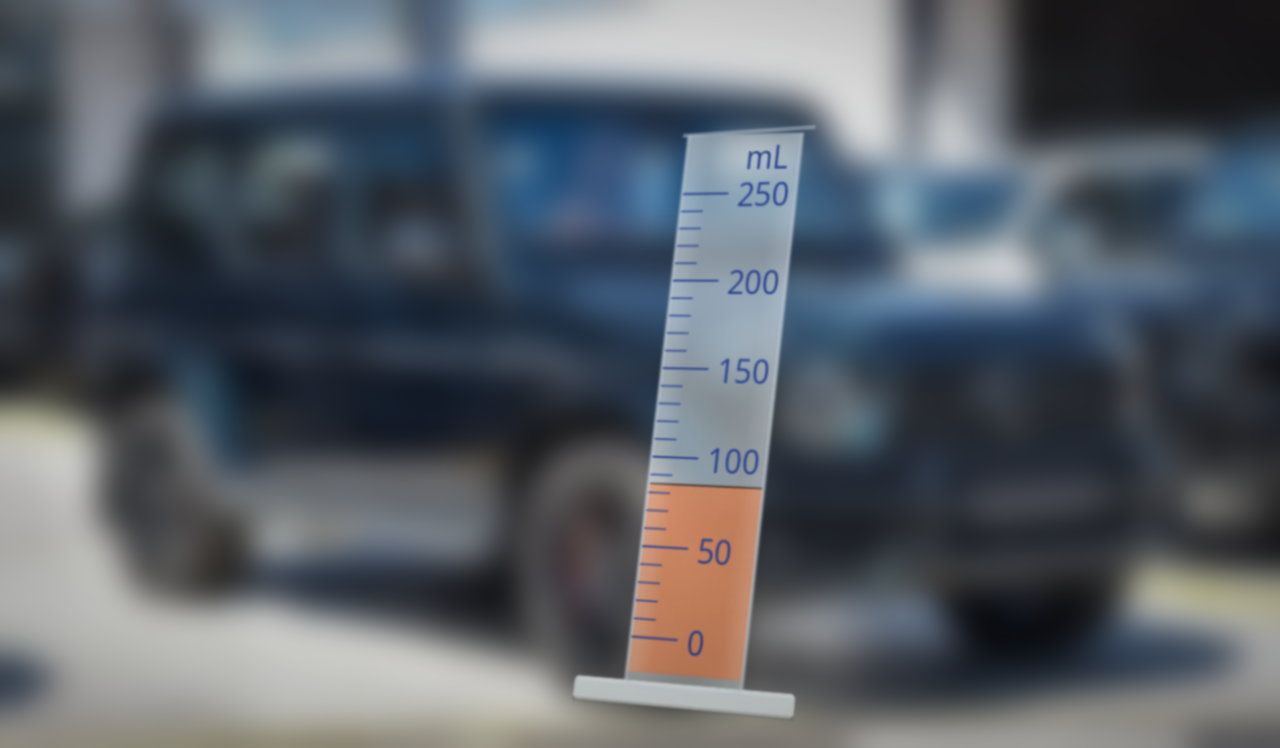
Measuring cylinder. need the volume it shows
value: 85 mL
